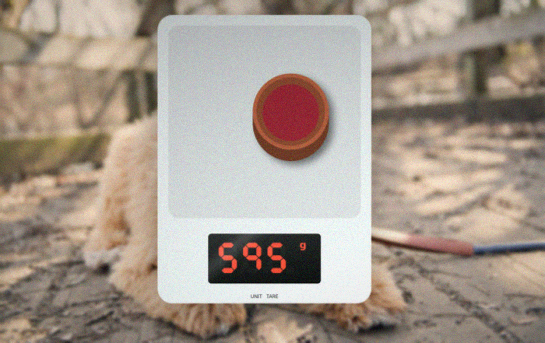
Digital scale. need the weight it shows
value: 595 g
